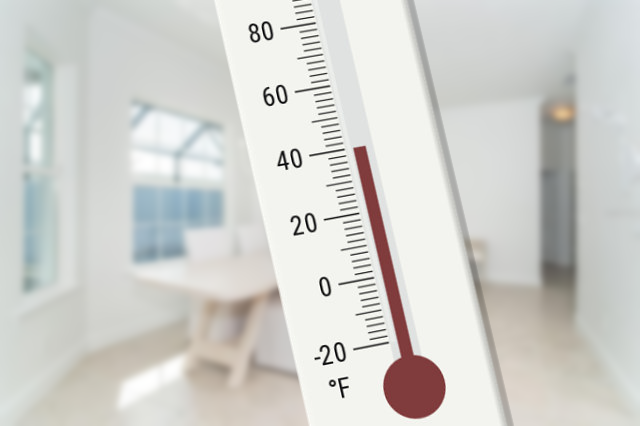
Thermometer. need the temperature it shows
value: 40 °F
